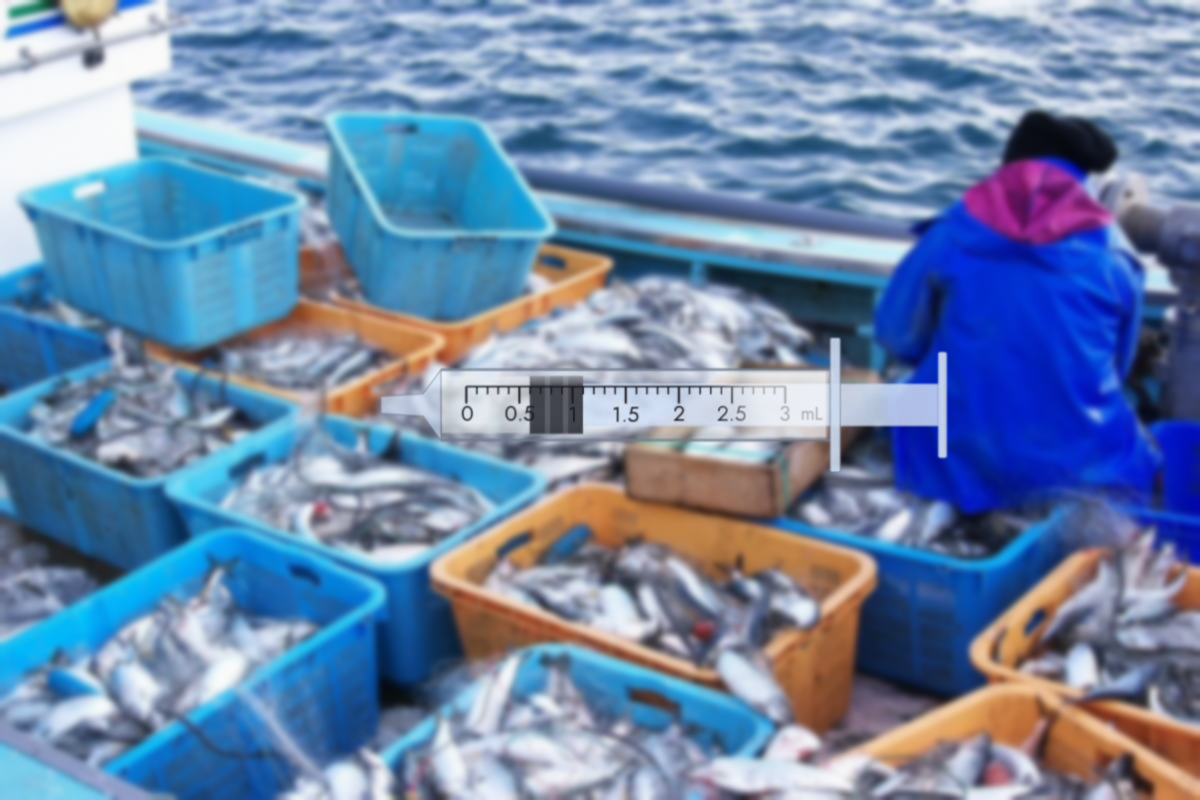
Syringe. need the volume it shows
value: 0.6 mL
